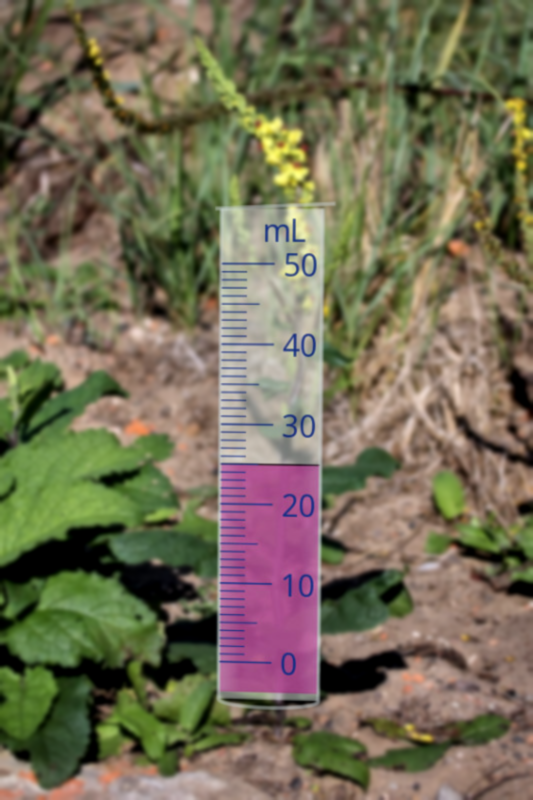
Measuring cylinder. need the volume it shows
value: 25 mL
